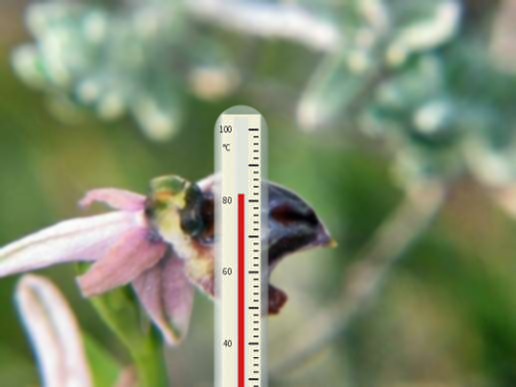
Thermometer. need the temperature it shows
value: 82 °C
